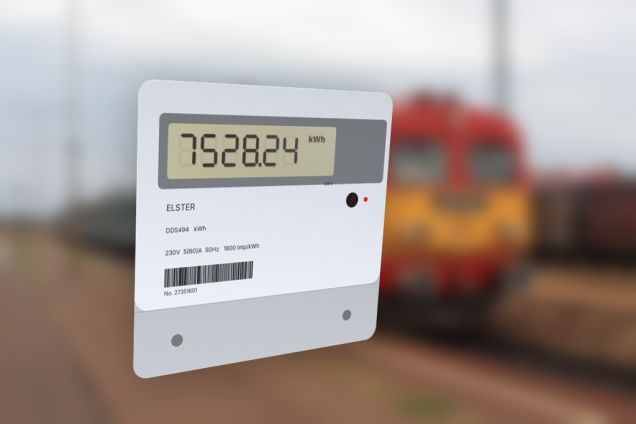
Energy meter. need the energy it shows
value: 7528.24 kWh
